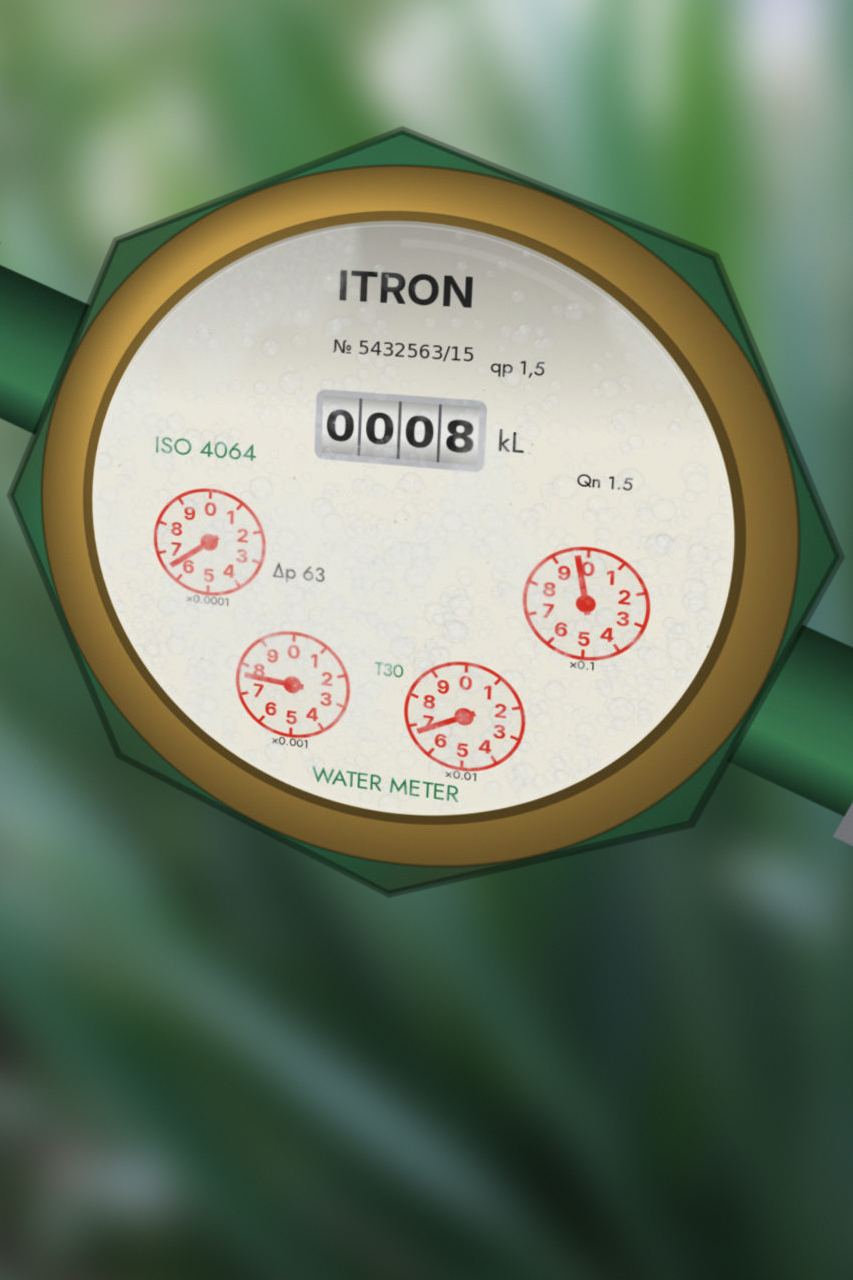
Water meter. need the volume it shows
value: 7.9676 kL
